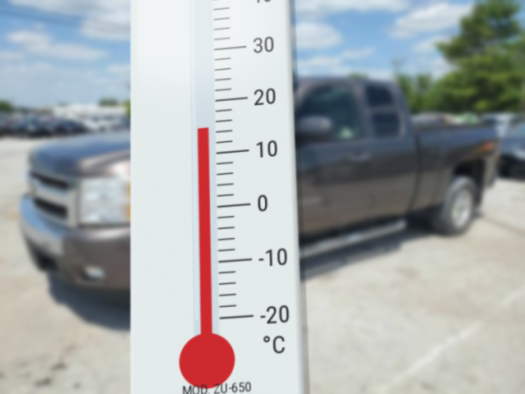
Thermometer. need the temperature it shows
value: 15 °C
